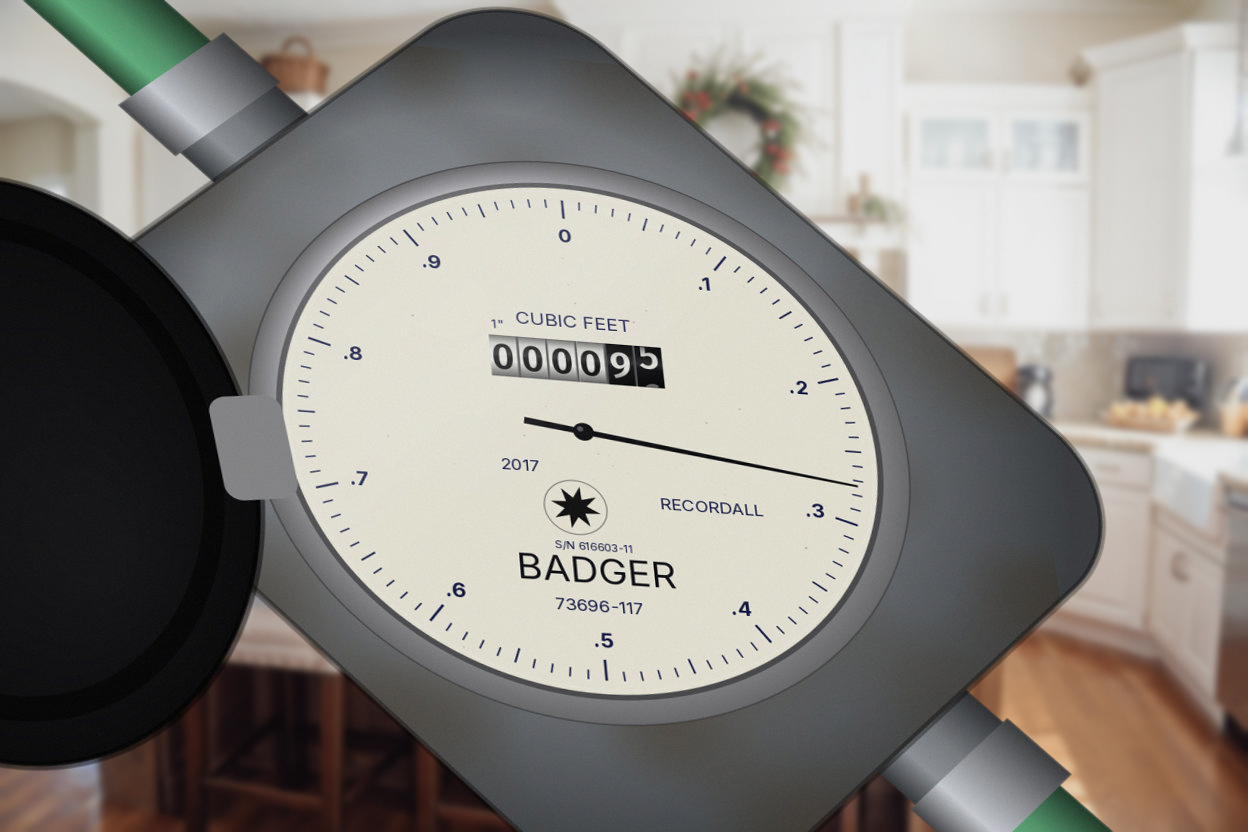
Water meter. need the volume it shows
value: 95.27 ft³
